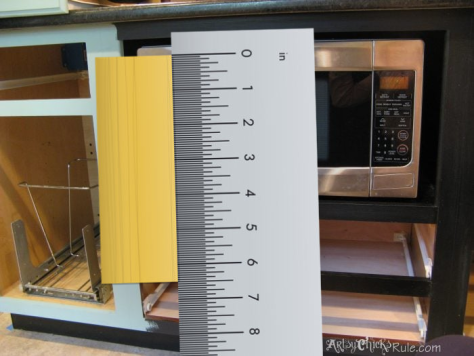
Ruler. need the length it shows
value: 6.5 in
